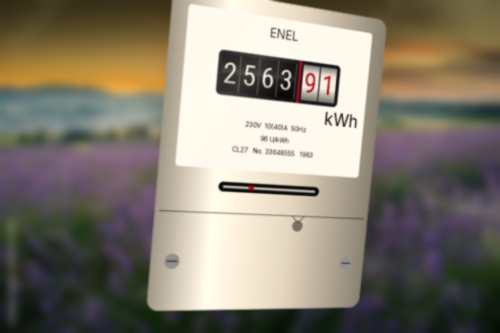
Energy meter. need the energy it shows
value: 2563.91 kWh
